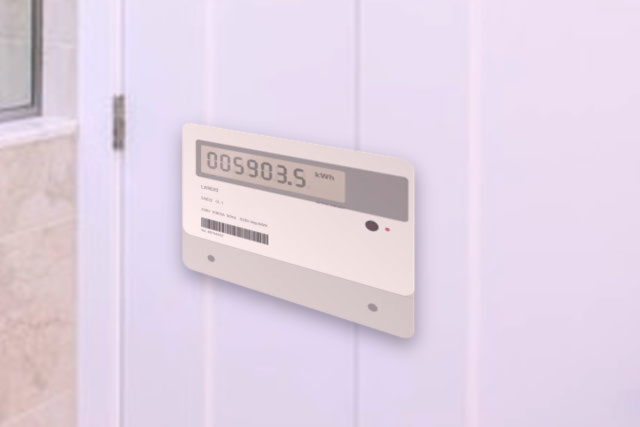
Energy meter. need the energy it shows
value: 5903.5 kWh
